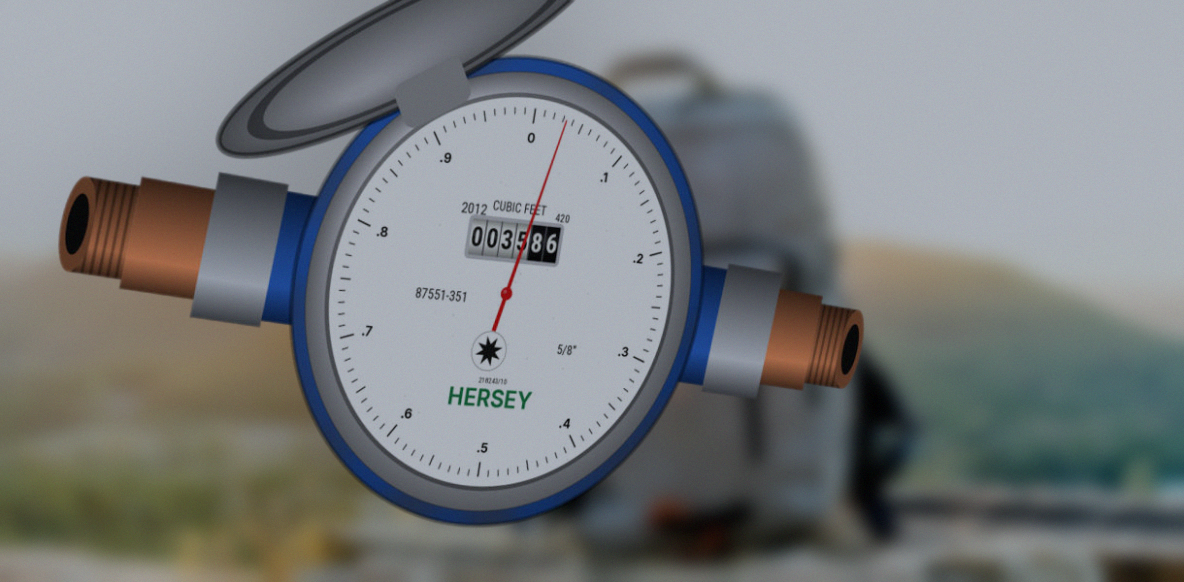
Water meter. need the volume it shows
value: 3586.03 ft³
